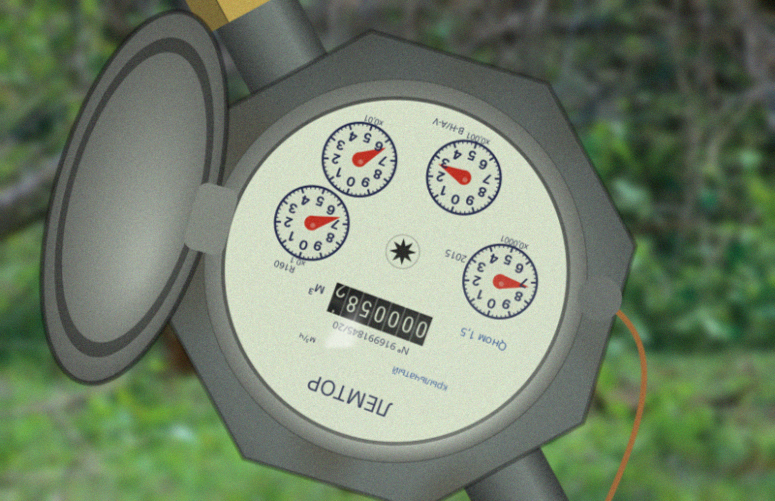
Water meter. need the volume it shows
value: 581.6627 m³
